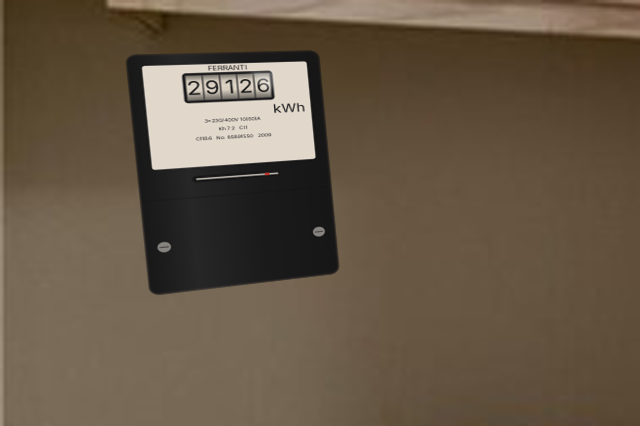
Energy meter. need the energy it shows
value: 29126 kWh
